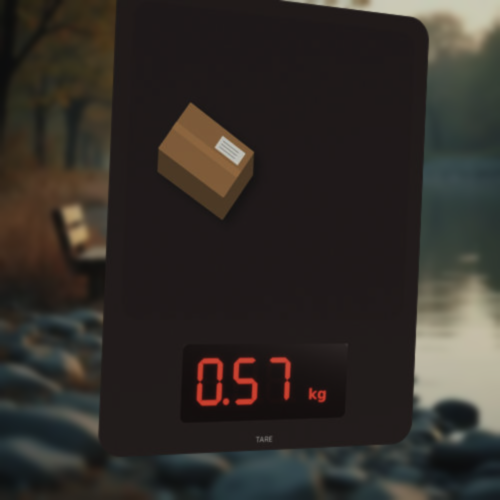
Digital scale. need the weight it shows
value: 0.57 kg
